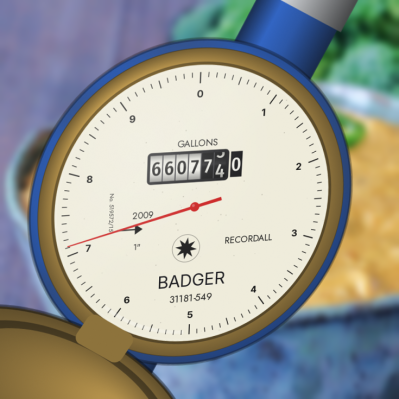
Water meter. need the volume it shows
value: 6607737.1 gal
